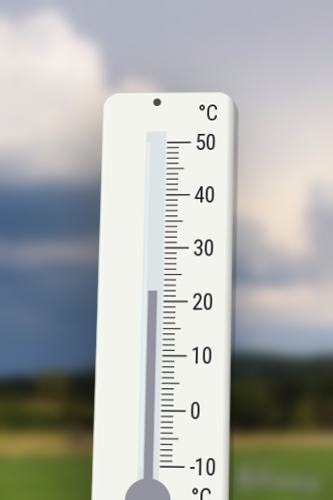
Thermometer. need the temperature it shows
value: 22 °C
